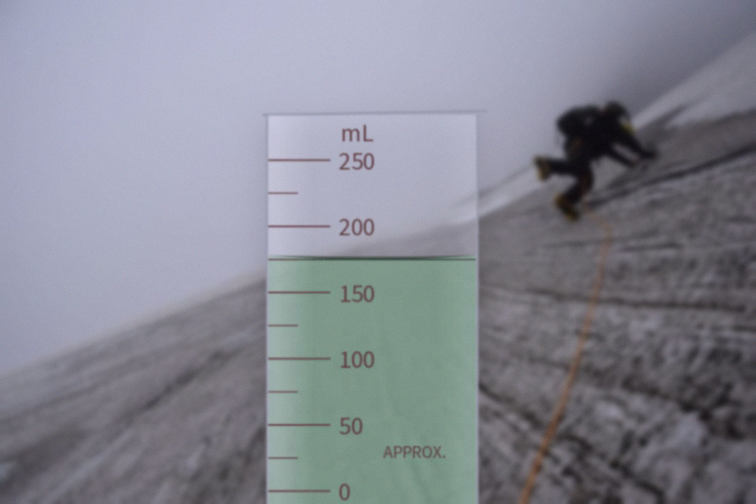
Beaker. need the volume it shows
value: 175 mL
